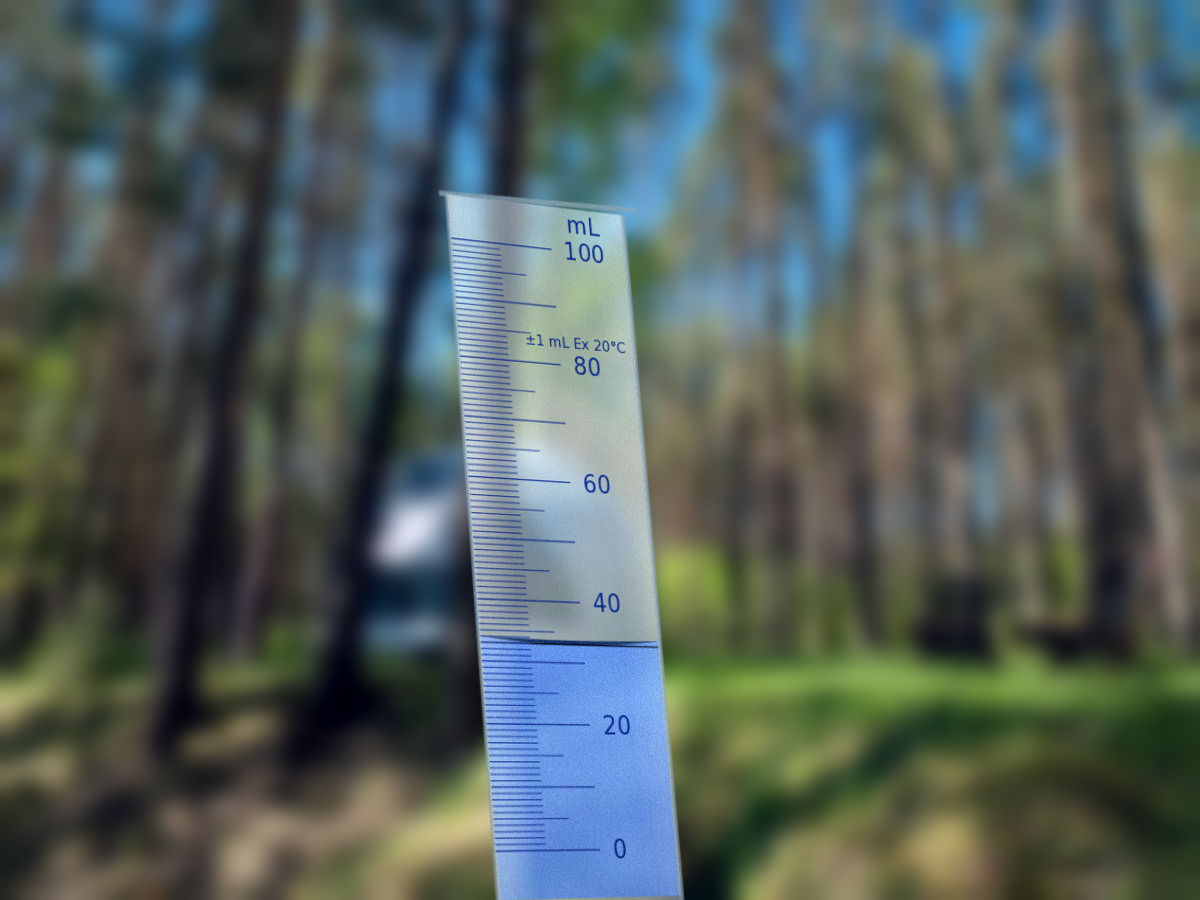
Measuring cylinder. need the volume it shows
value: 33 mL
